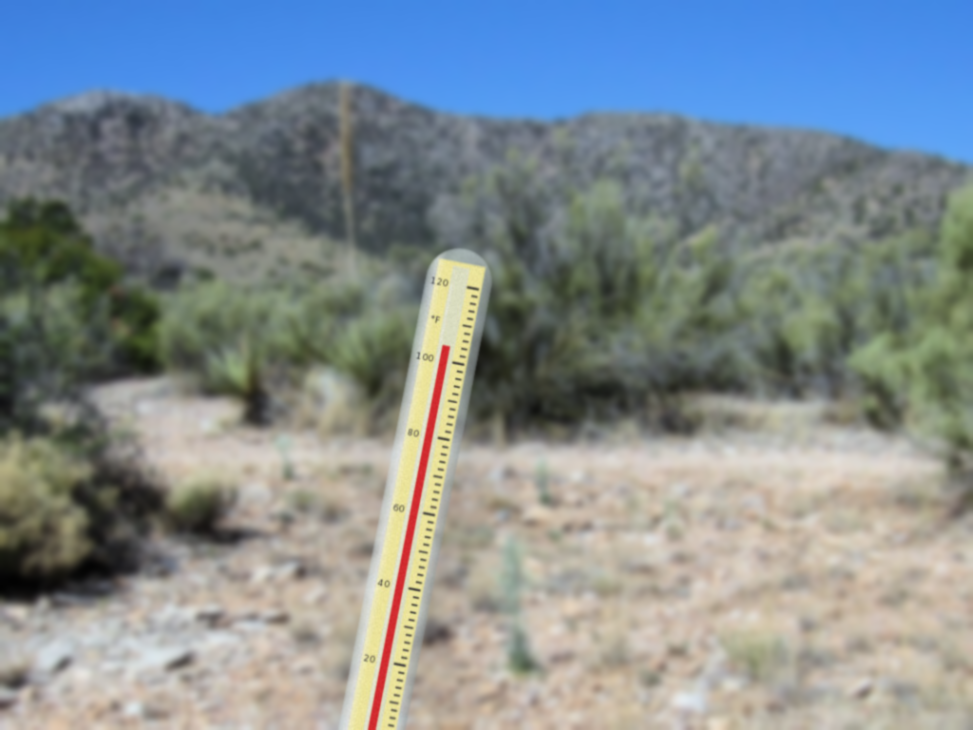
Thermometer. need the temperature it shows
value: 104 °F
